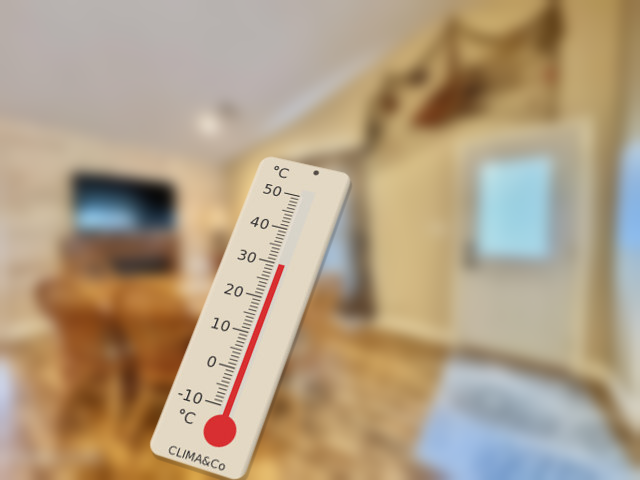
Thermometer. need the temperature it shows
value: 30 °C
